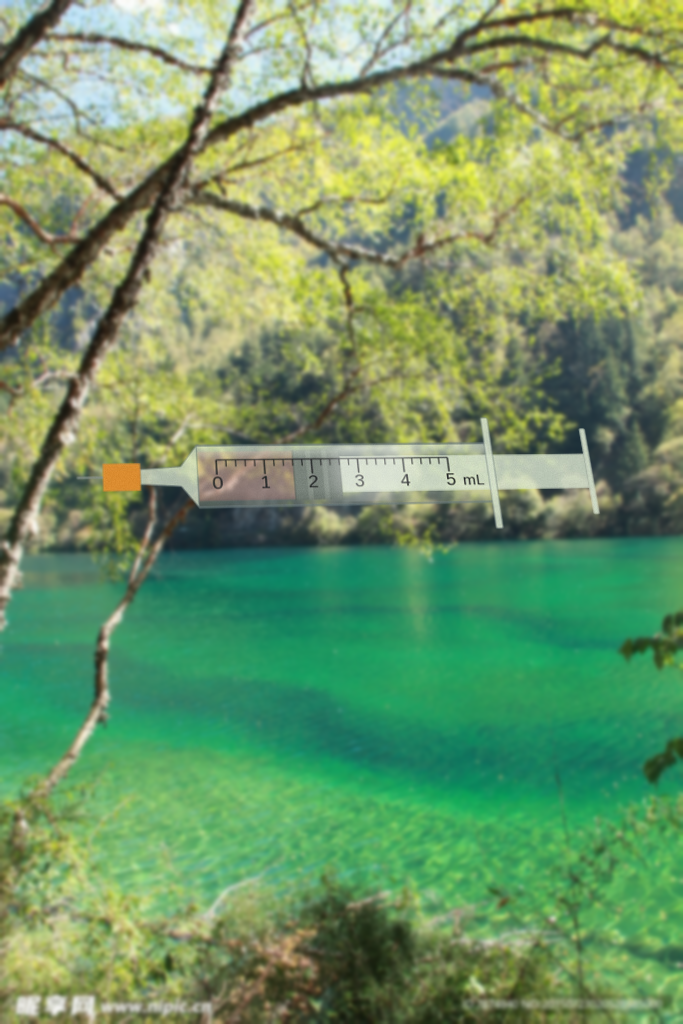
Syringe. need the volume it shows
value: 1.6 mL
